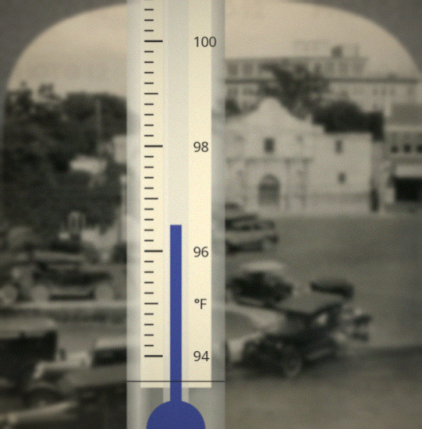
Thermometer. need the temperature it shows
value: 96.5 °F
